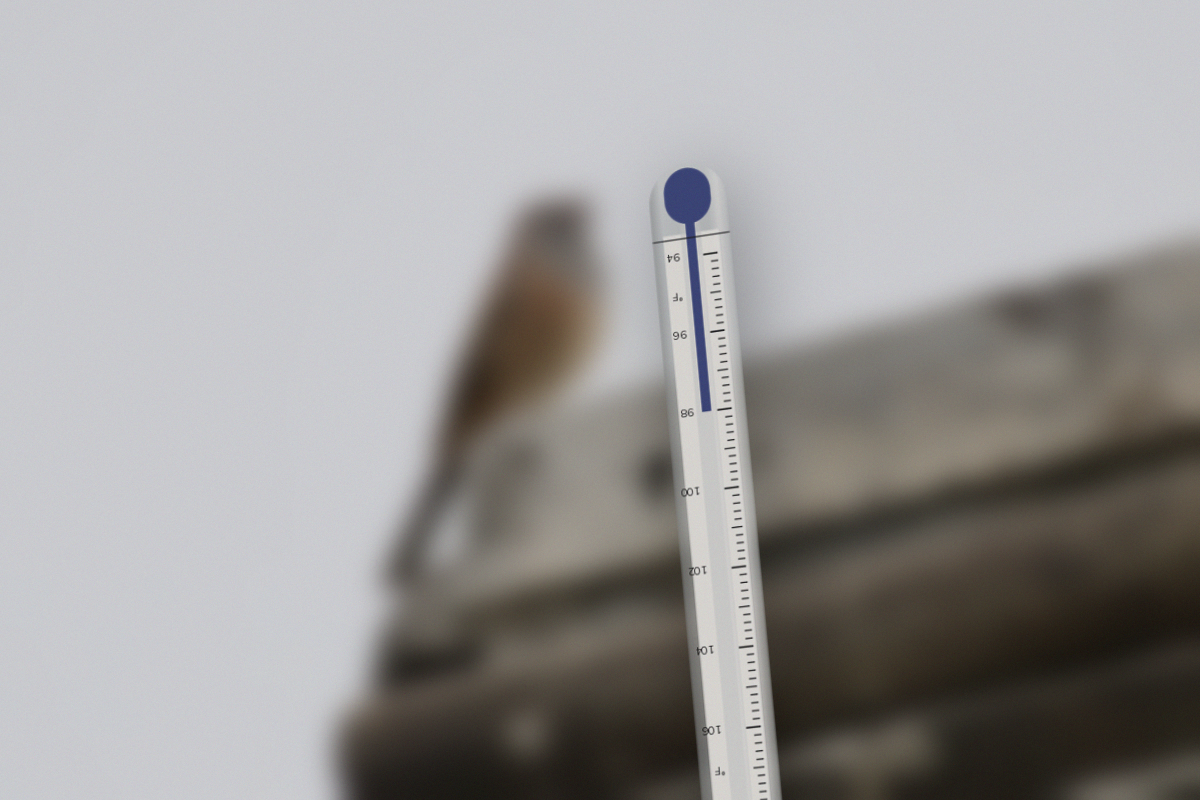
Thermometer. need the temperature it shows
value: 98 °F
